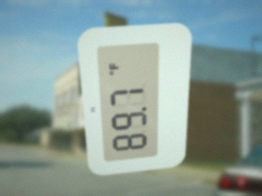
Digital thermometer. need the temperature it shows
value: 89.7 °F
